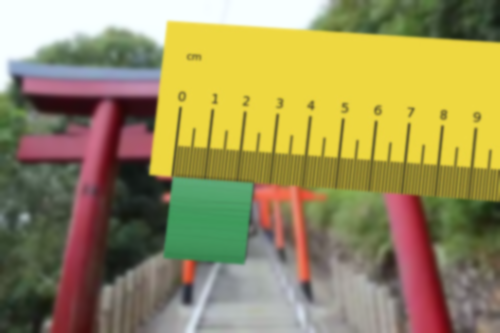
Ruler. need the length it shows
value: 2.5 cm
